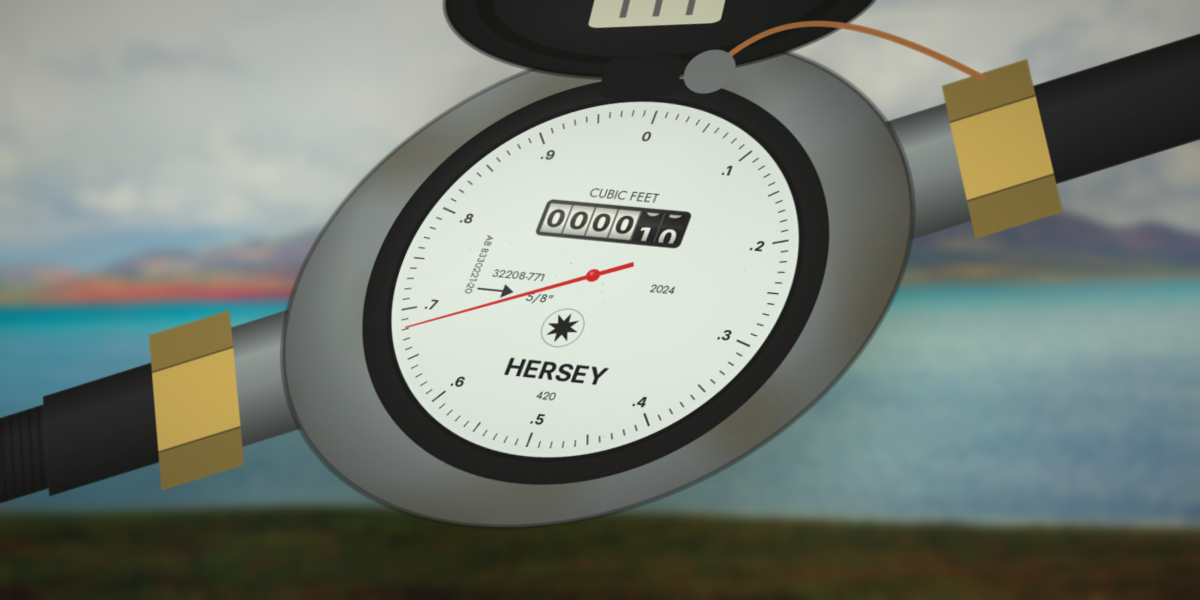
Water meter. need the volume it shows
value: 9.68 ft³
